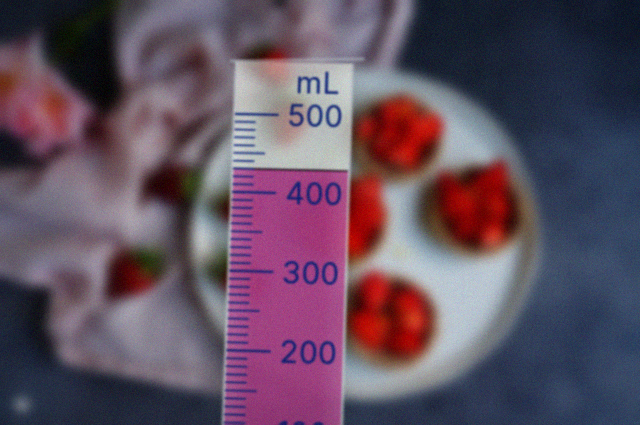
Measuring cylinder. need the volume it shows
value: 430 mL
